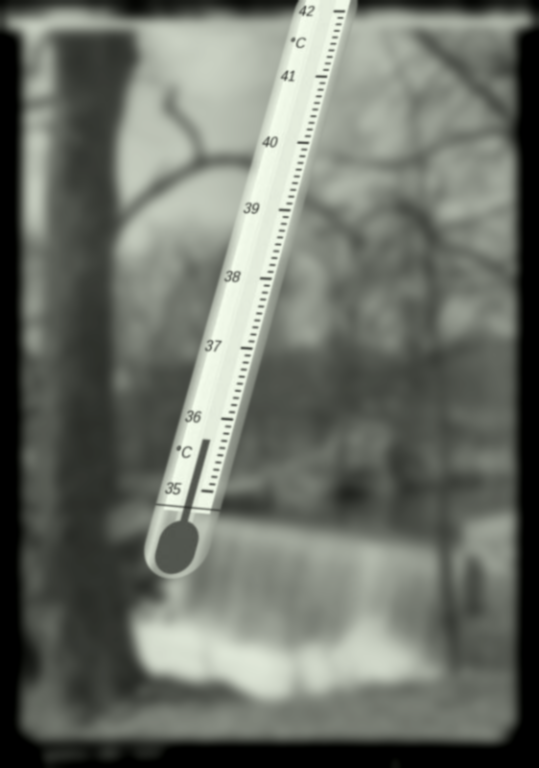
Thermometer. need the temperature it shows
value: 35.7 °C
